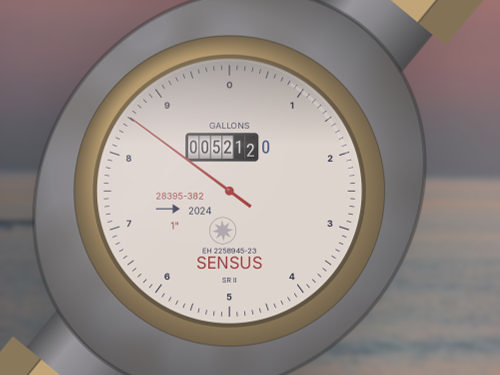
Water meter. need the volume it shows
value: 52118.5 gal
